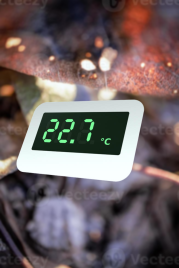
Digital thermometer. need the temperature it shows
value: 22.7 °C
